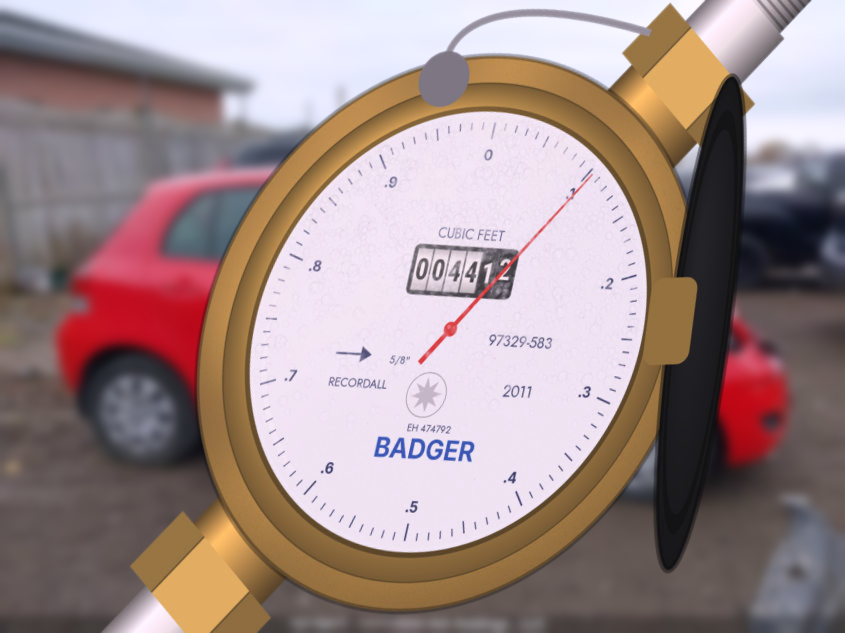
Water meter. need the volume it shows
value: 4412.10 ft³
